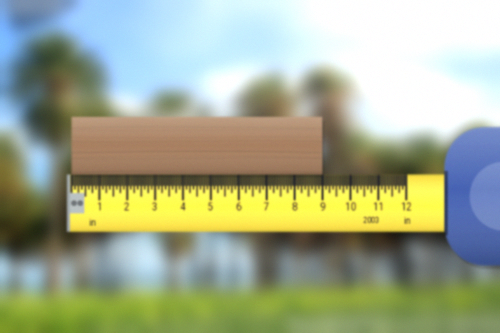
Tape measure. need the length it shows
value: 9 in
